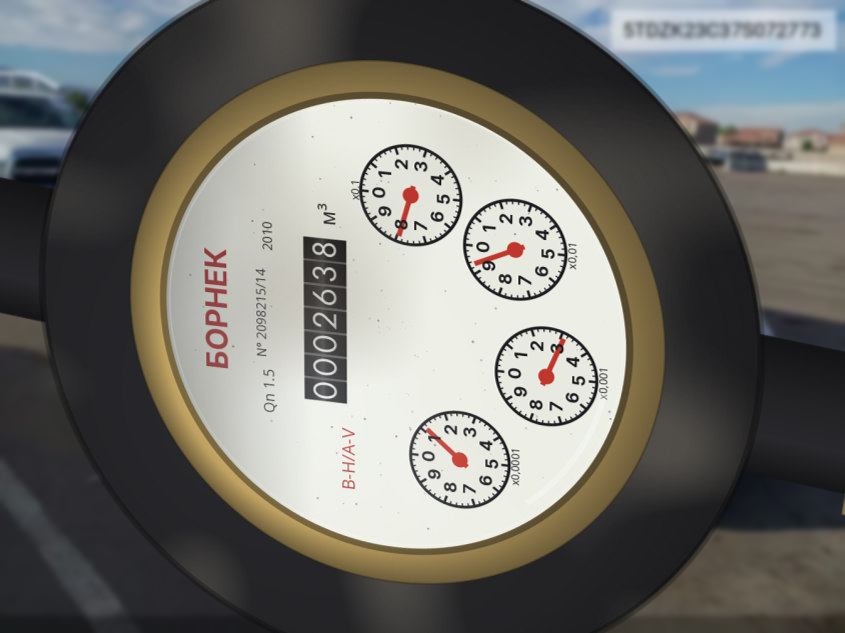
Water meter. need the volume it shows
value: 2638.7931 m³
